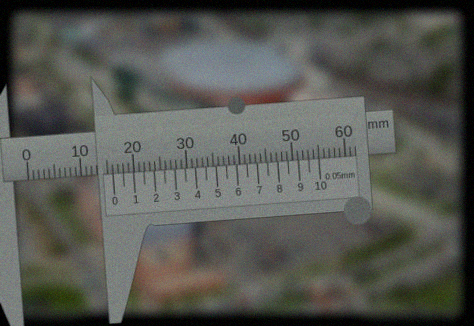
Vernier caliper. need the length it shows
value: 16.0 mm
